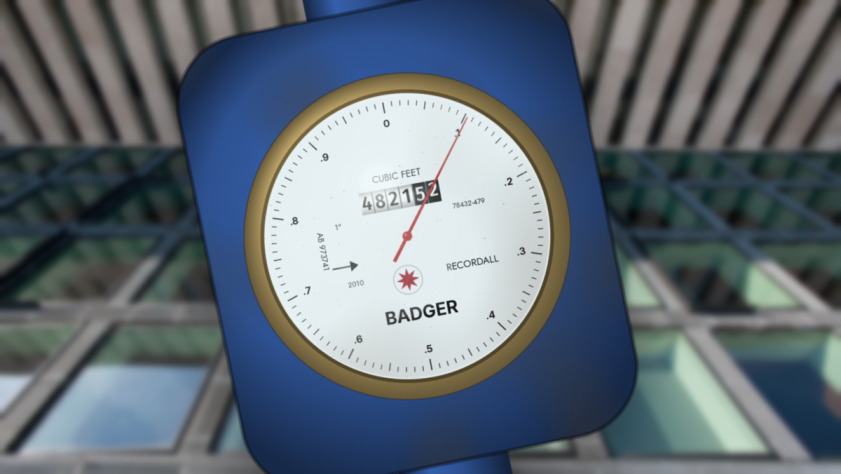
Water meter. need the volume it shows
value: 482152.10 ft³
